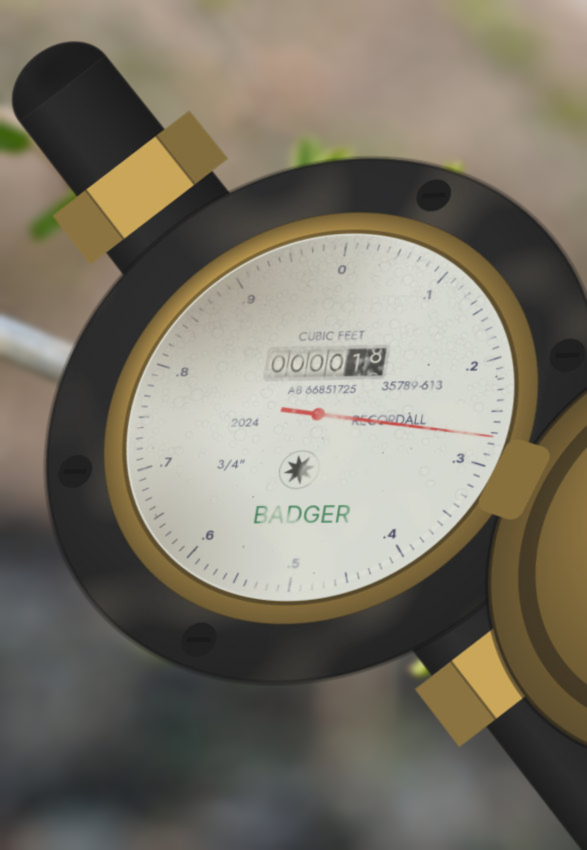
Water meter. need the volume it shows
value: 18.27 ft³
